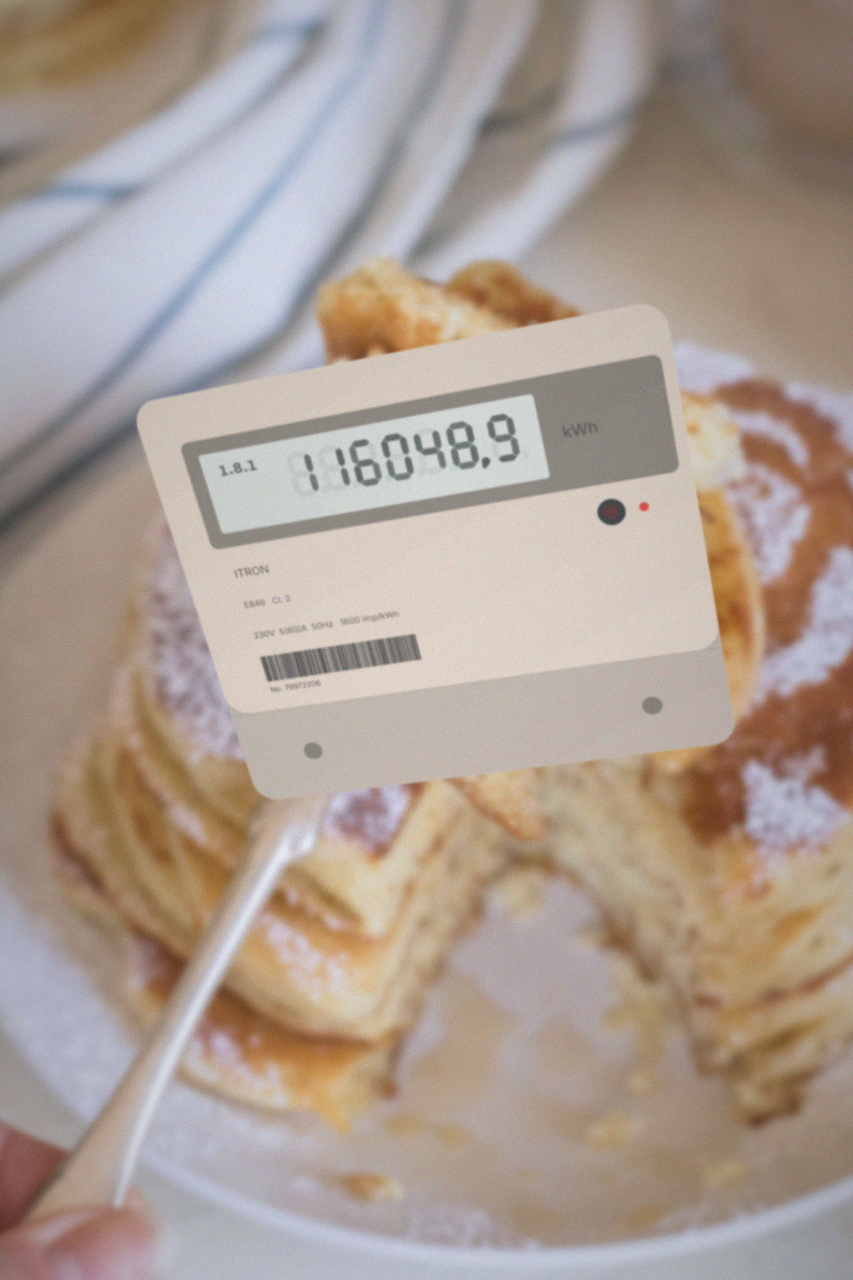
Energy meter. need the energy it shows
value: 116048.9 kWh
